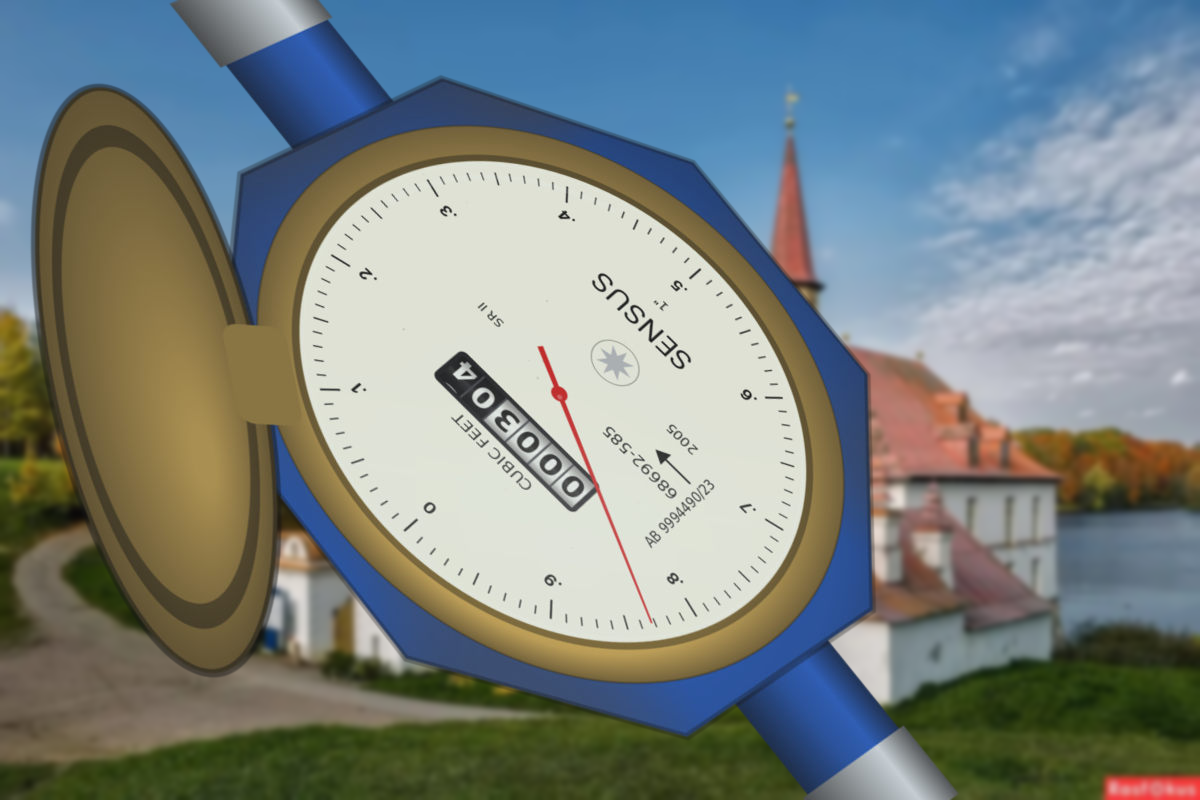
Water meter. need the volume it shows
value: 303.83 ft³
